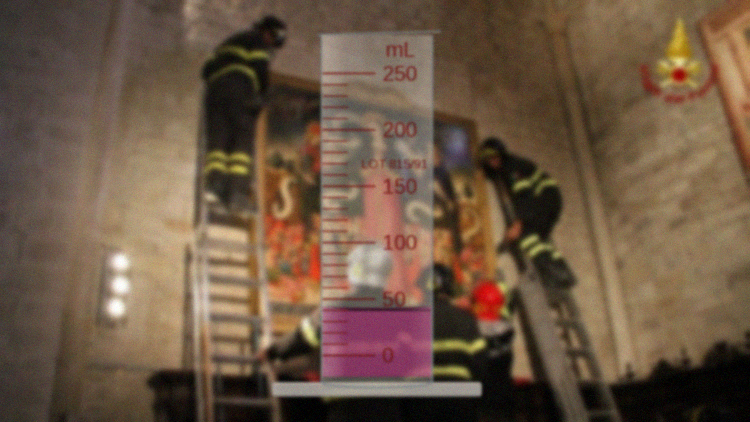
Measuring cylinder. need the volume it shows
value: 40 mL
